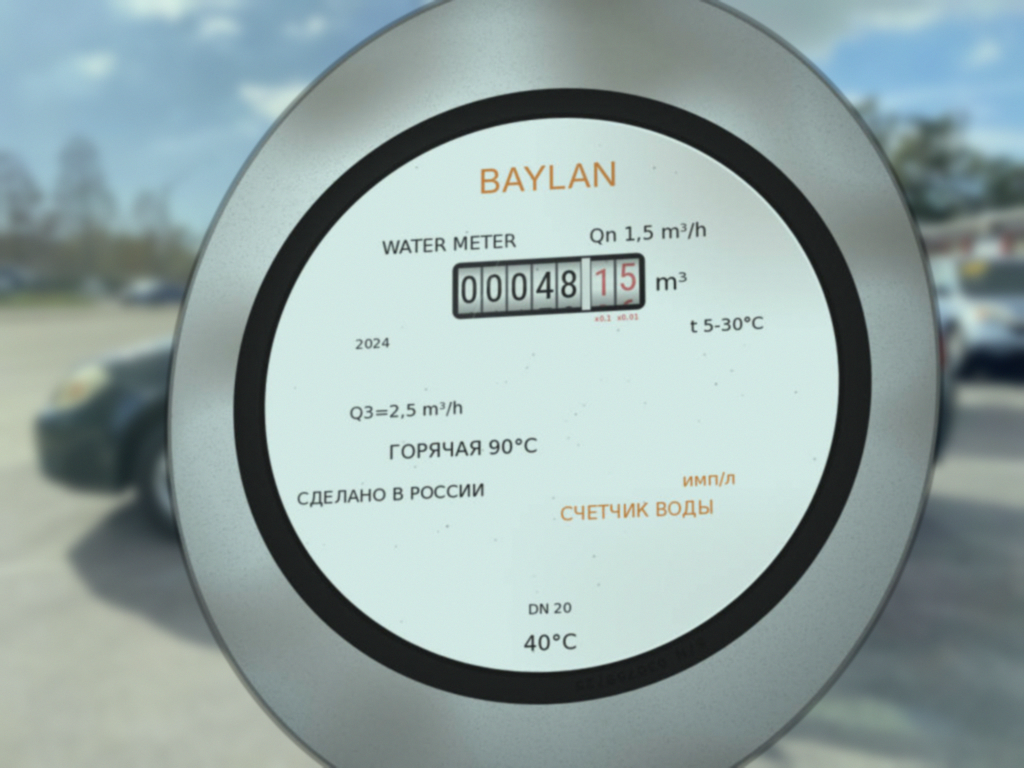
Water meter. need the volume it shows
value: 48.15 m³
